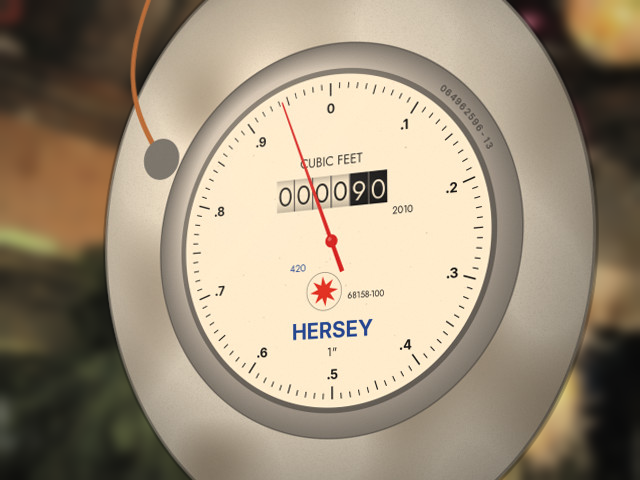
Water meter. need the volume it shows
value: 89.94 ft³
